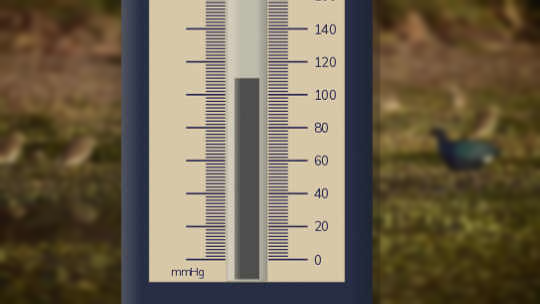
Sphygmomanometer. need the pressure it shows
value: 110 mmHg
